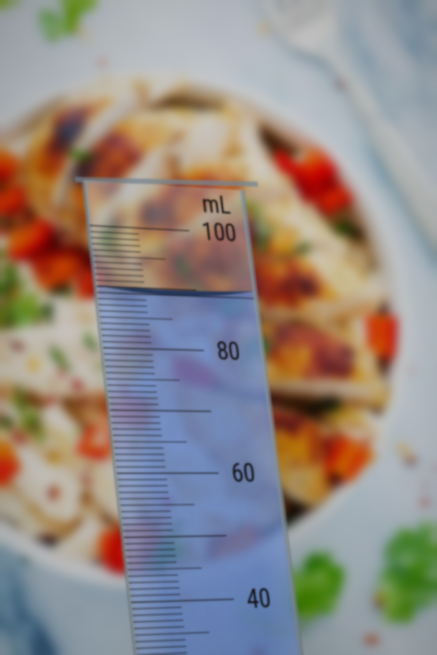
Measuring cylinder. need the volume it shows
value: 89 mL
